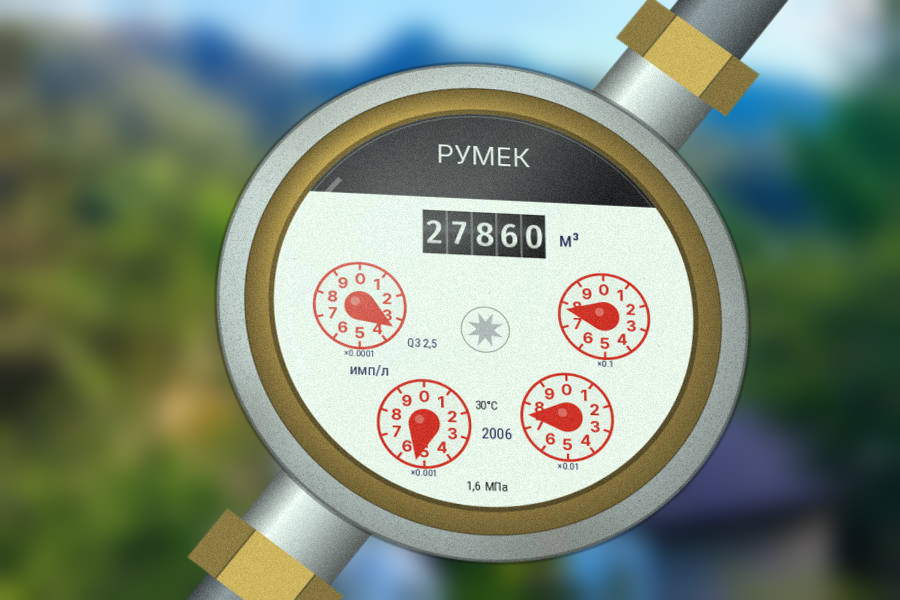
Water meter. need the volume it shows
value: 27860.7753 m³
